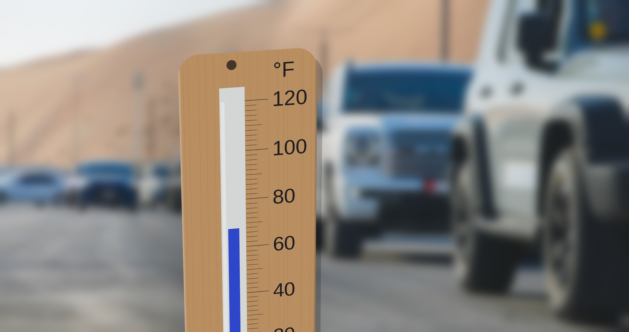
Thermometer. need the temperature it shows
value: 68 °F
